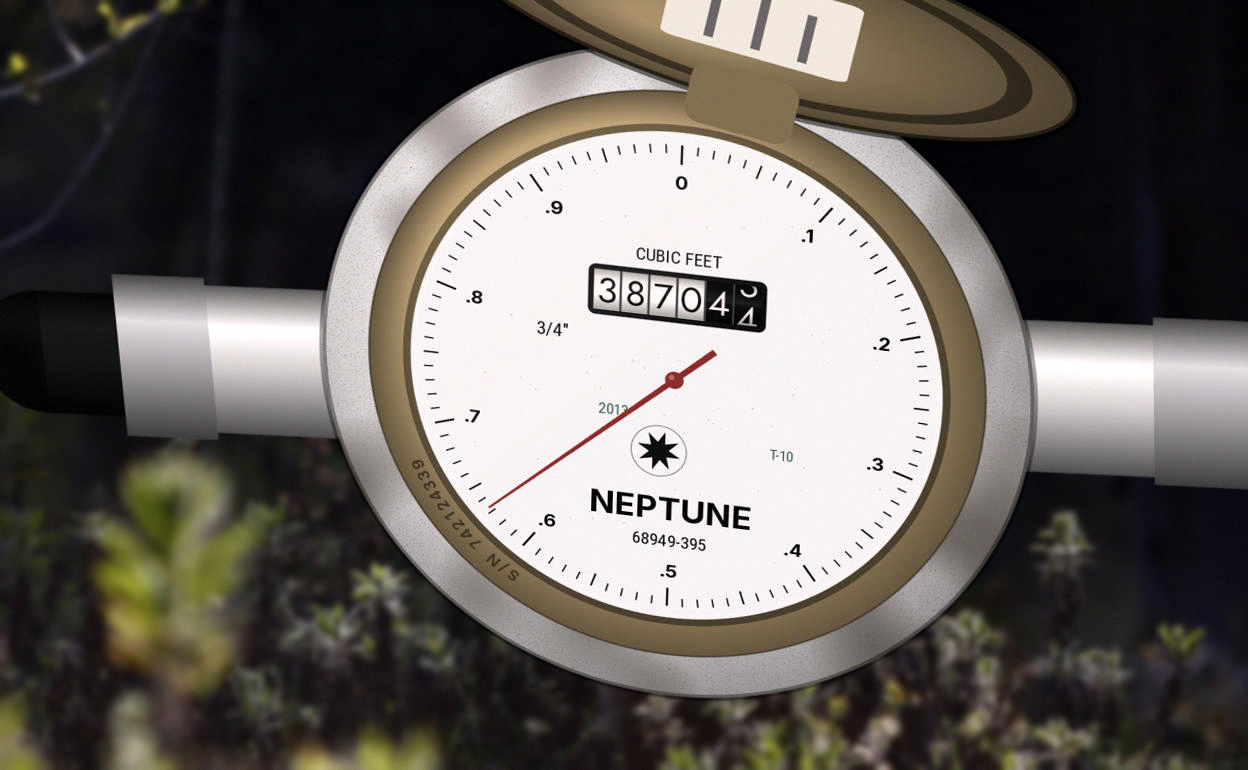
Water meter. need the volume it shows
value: 387043.63 ft³
